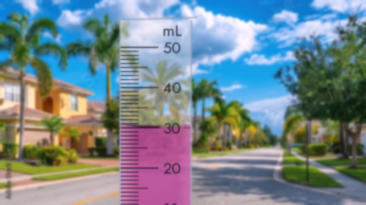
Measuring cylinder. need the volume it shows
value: 30 mL
